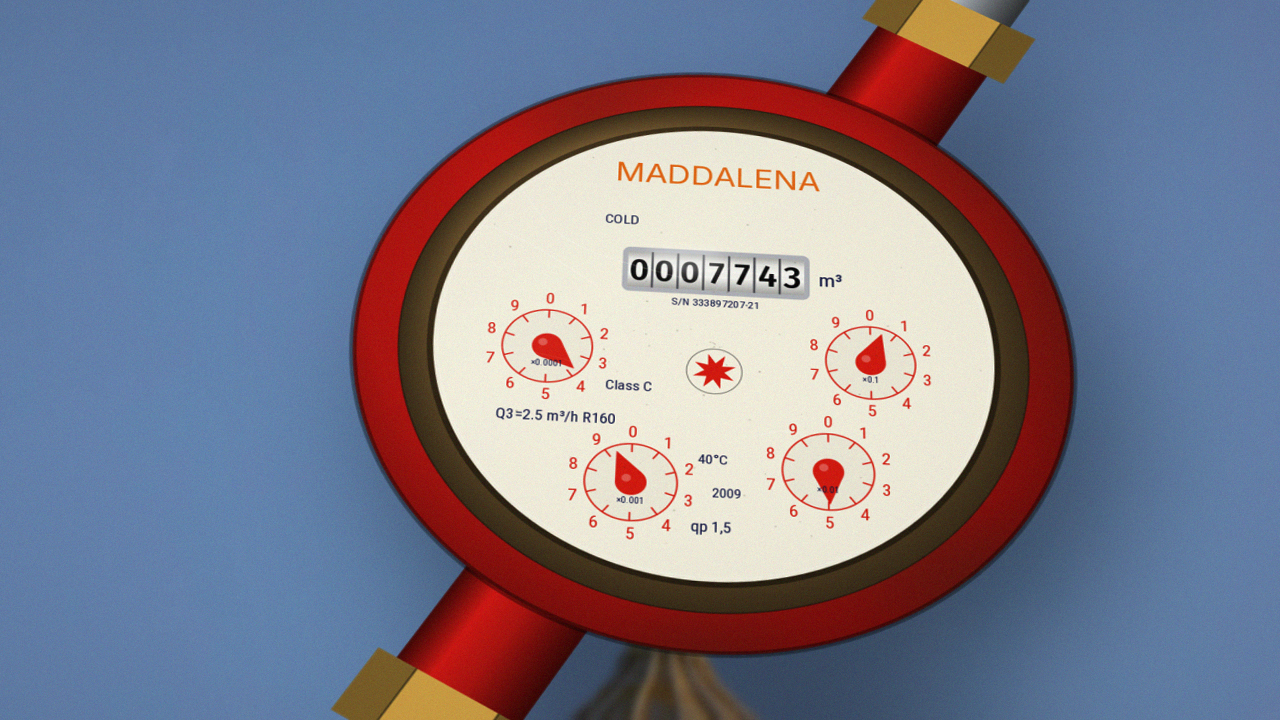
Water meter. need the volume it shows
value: 7743.0493 m³
